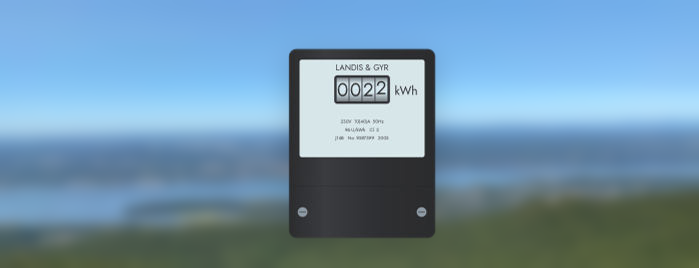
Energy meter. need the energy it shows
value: 22 kWh
